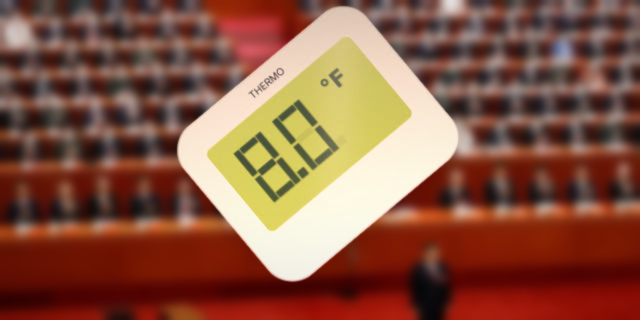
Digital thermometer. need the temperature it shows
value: 8.0 °F
